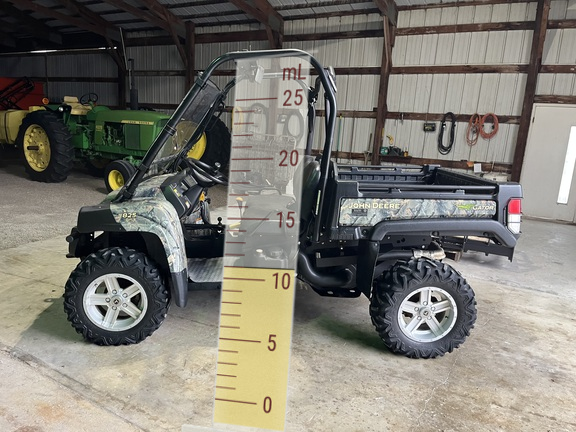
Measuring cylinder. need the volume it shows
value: 11 mL
